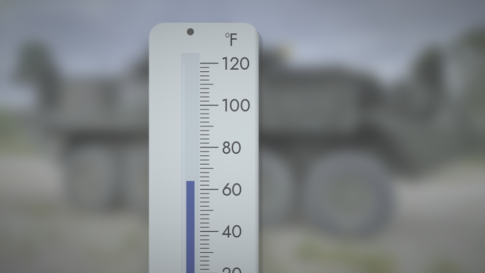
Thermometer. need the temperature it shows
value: 64 °F
